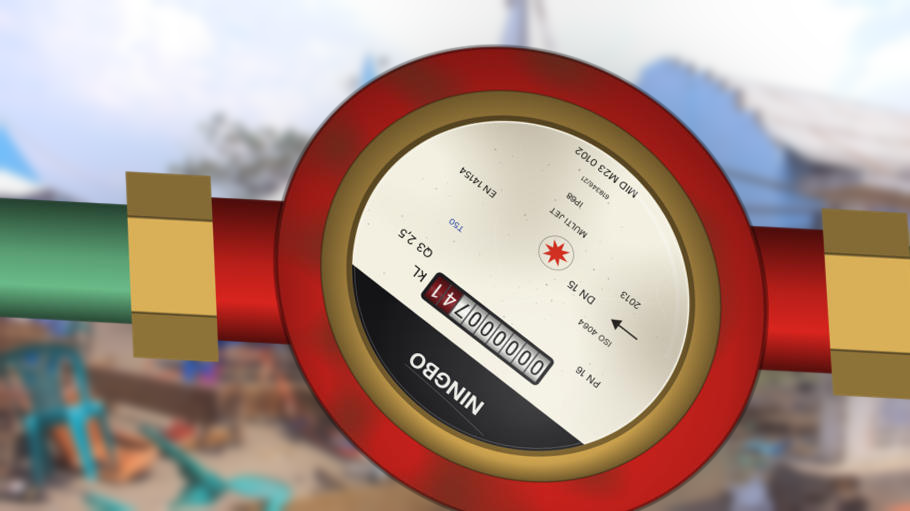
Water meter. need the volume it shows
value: 7.41 kL
